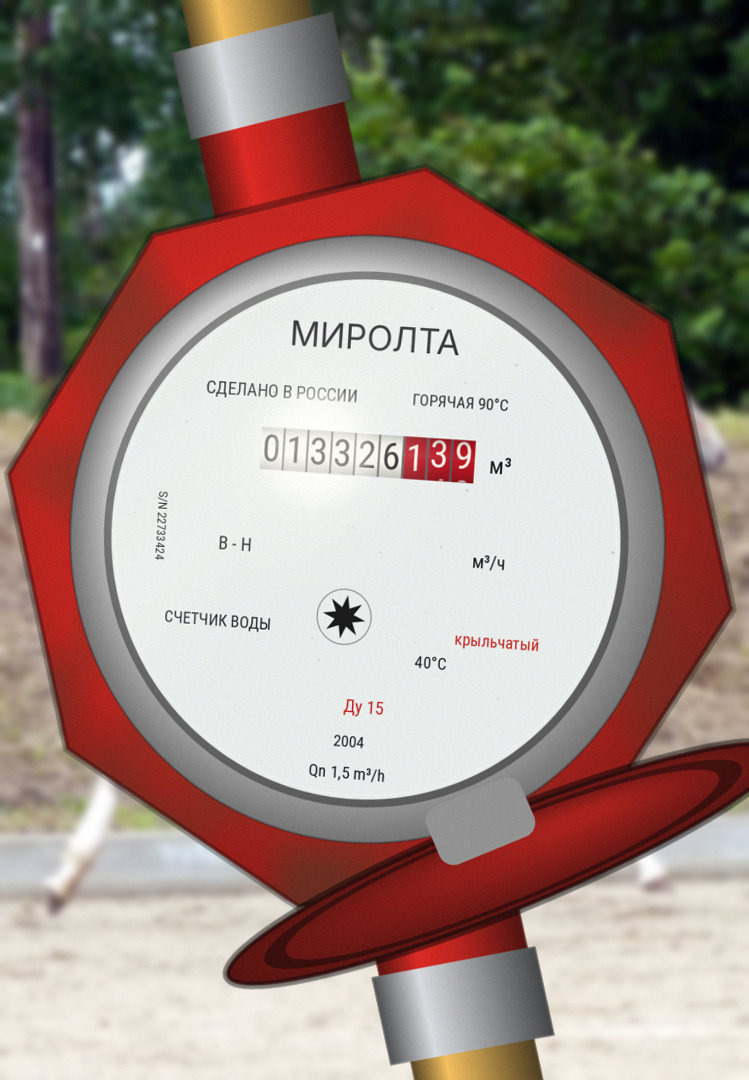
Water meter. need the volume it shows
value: 13326.139 m³
